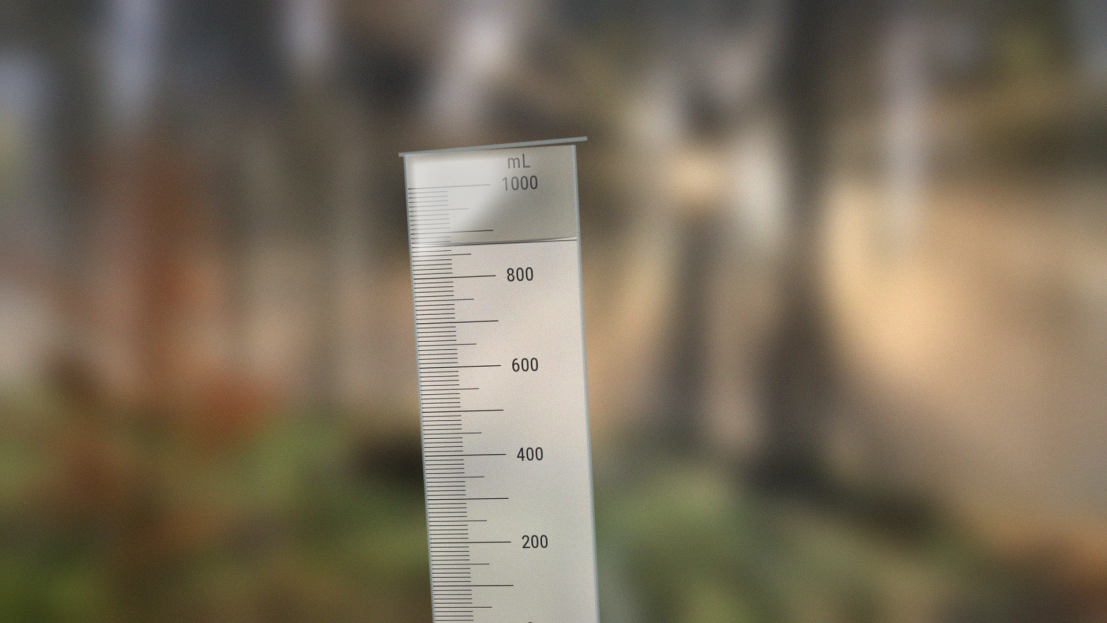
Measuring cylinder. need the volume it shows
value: 870 mL
